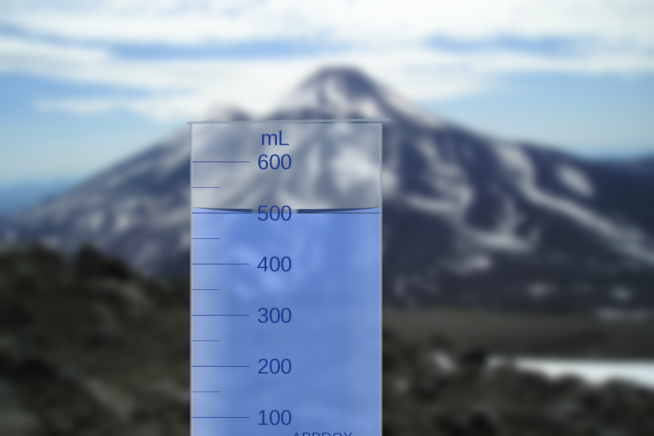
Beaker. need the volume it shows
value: 500 mL
